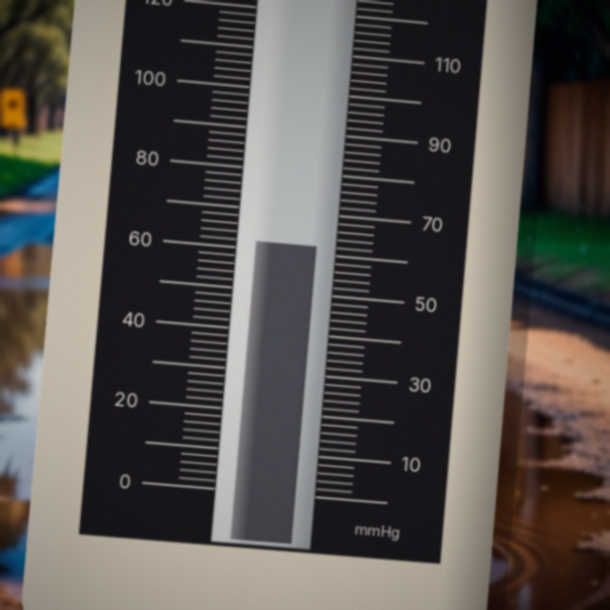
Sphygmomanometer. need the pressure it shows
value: 62 mmHg
